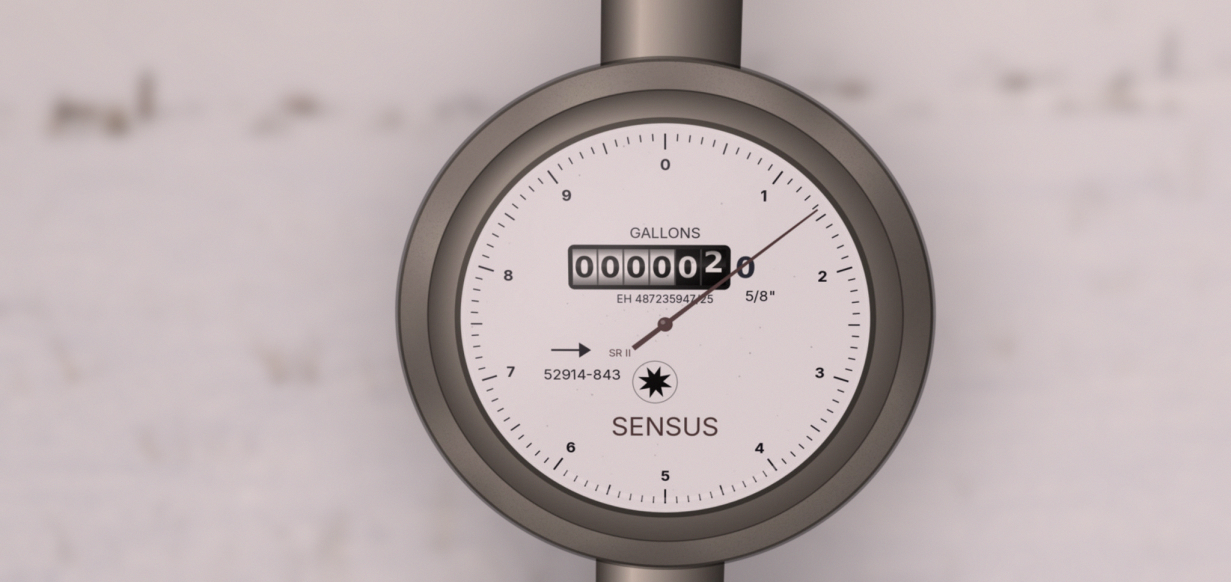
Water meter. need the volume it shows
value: 21.4 gal
